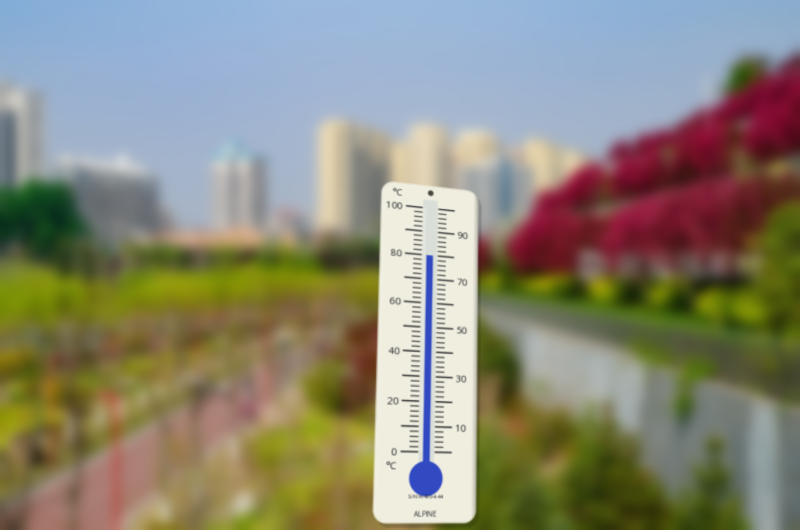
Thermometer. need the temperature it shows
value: 80 °C
